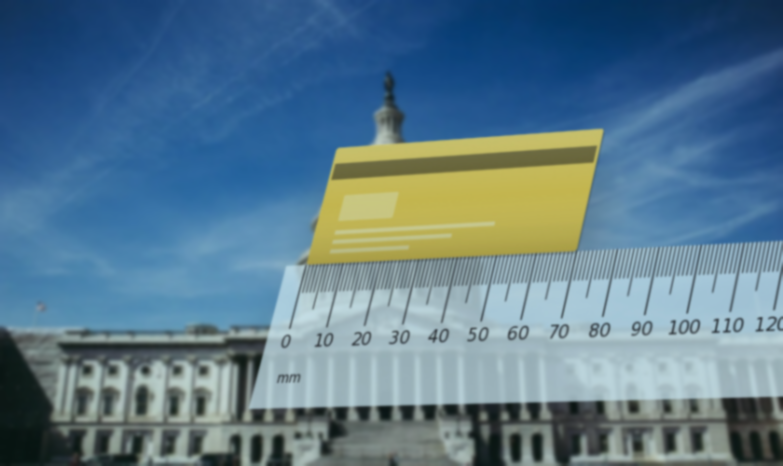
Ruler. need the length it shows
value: 70 mm
